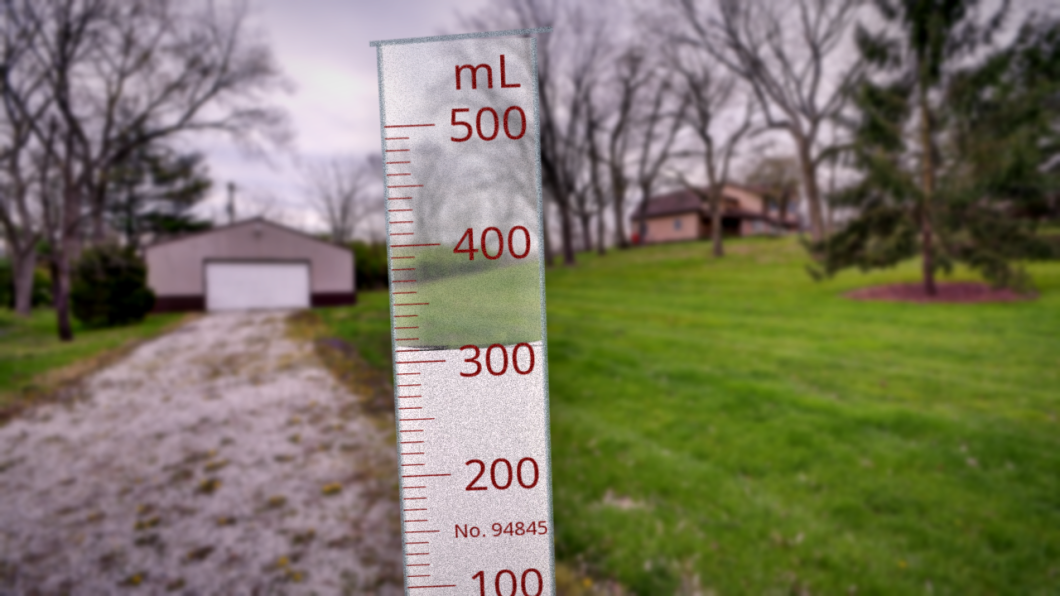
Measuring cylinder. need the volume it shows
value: 310 mL
